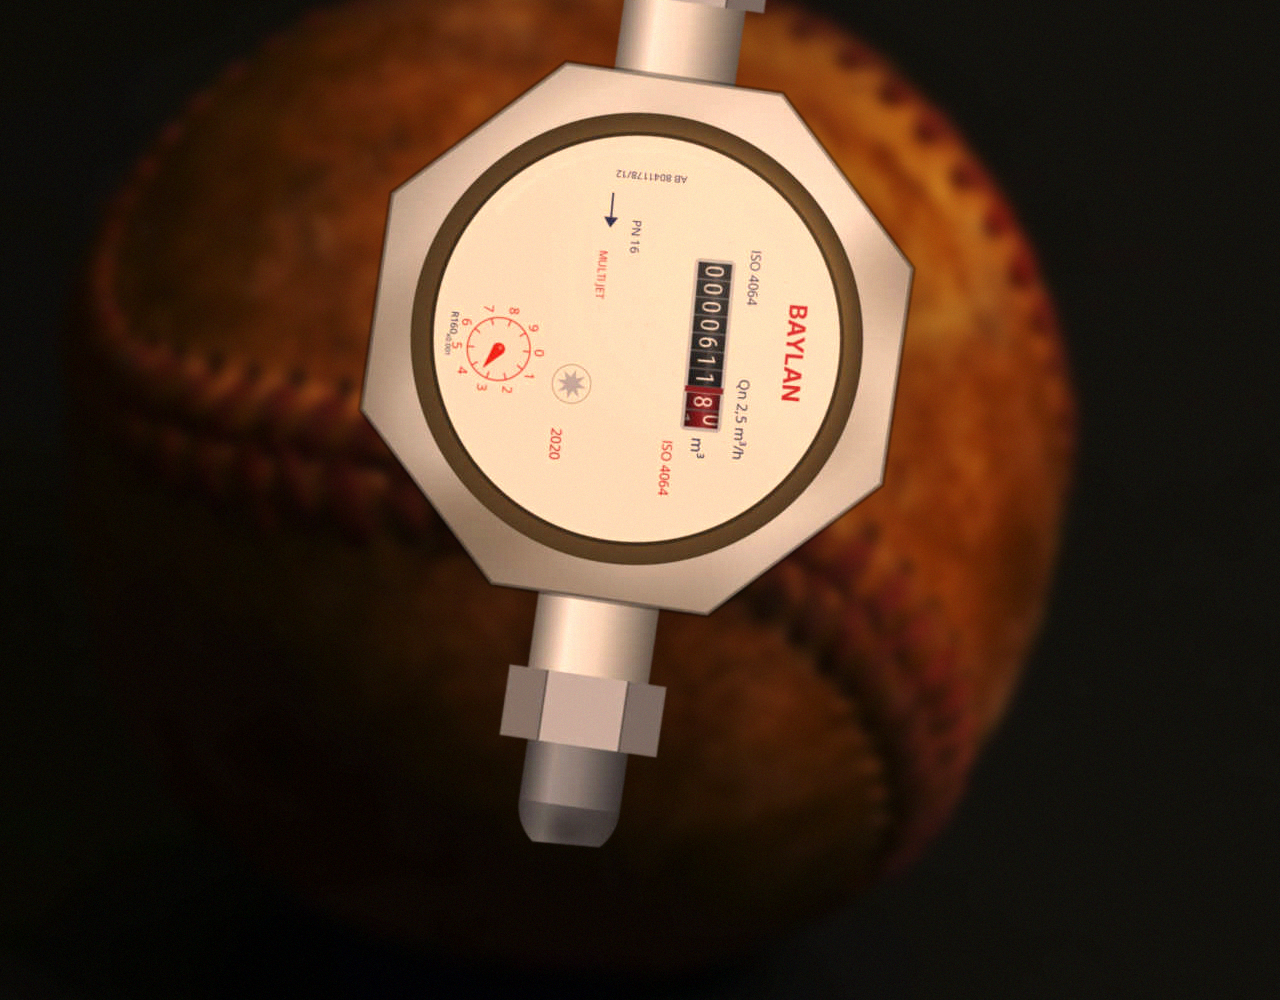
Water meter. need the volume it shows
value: 611.803 m³
